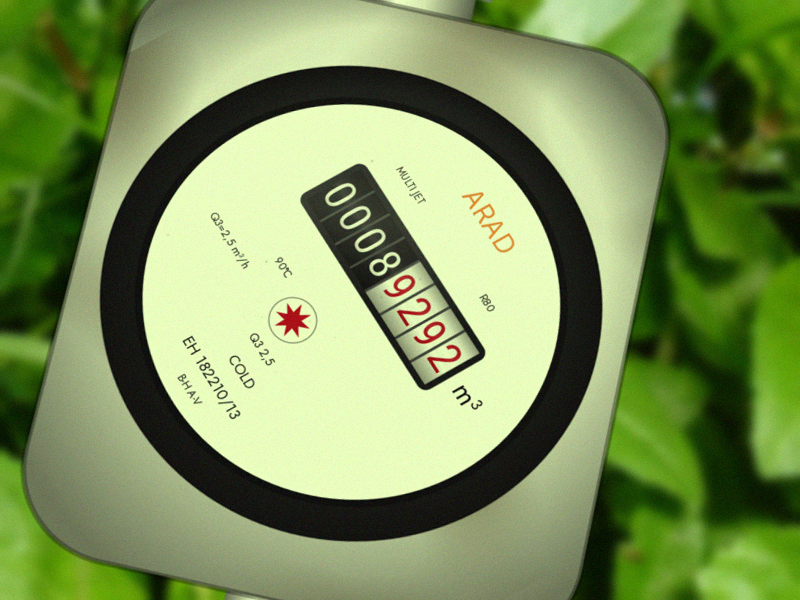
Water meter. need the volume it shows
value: 8.9292 m³
